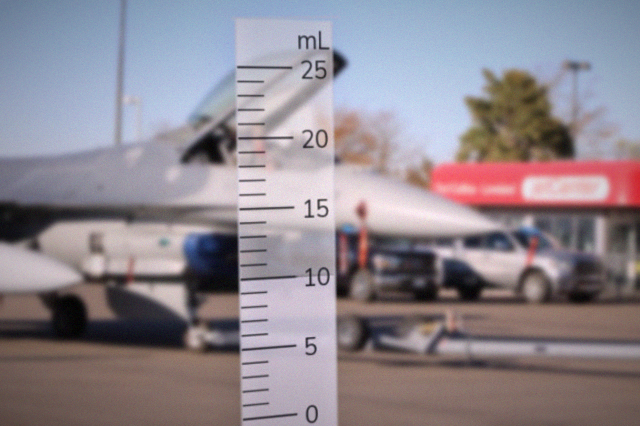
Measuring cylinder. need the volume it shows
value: 10 mL
